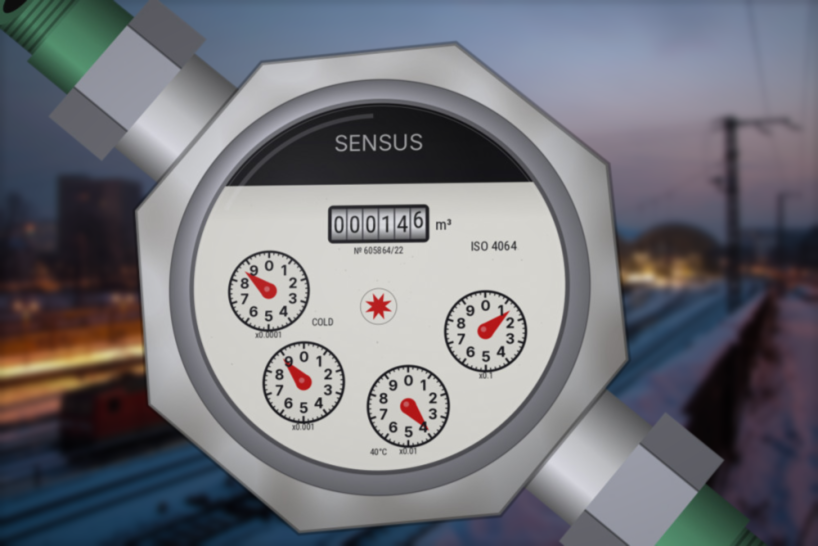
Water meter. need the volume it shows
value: 146.1388 m³
